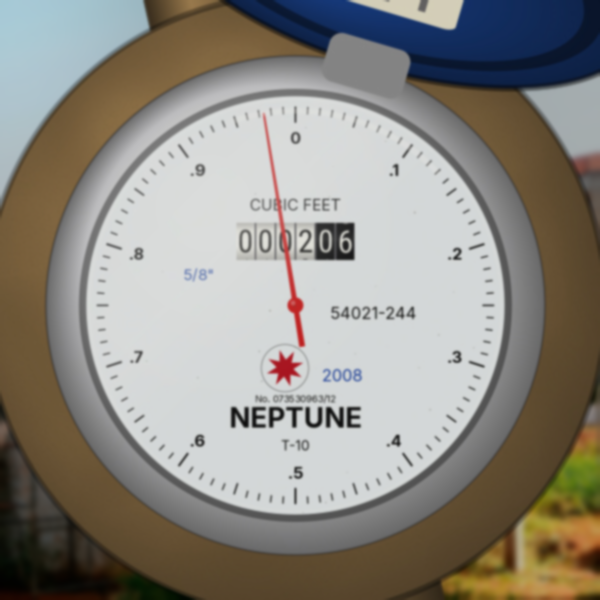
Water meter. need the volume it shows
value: 205.97 ft³
